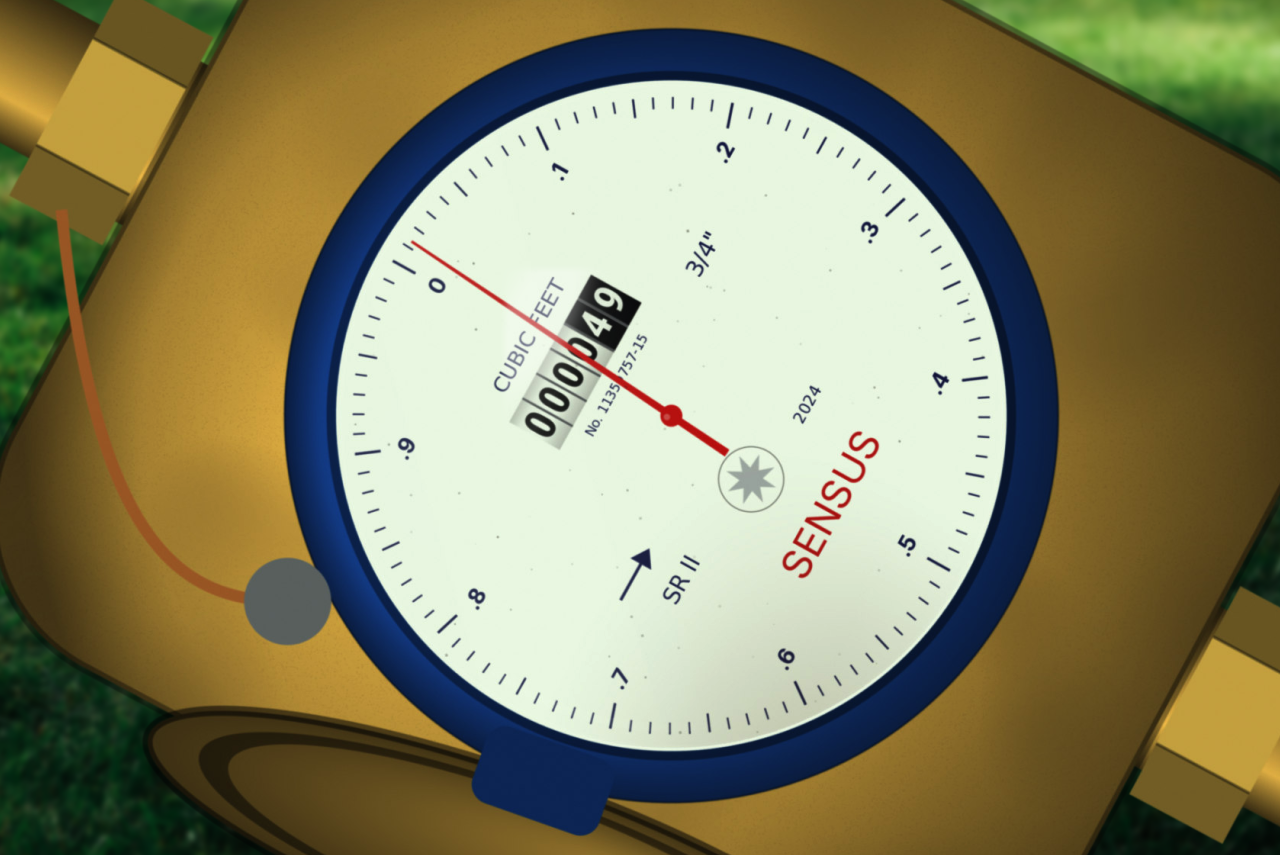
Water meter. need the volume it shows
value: 49.01 ft³
